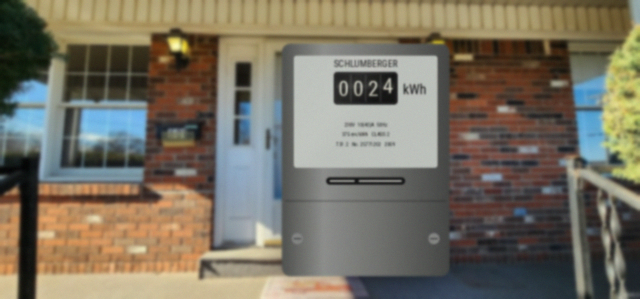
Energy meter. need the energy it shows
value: 24 kWh
